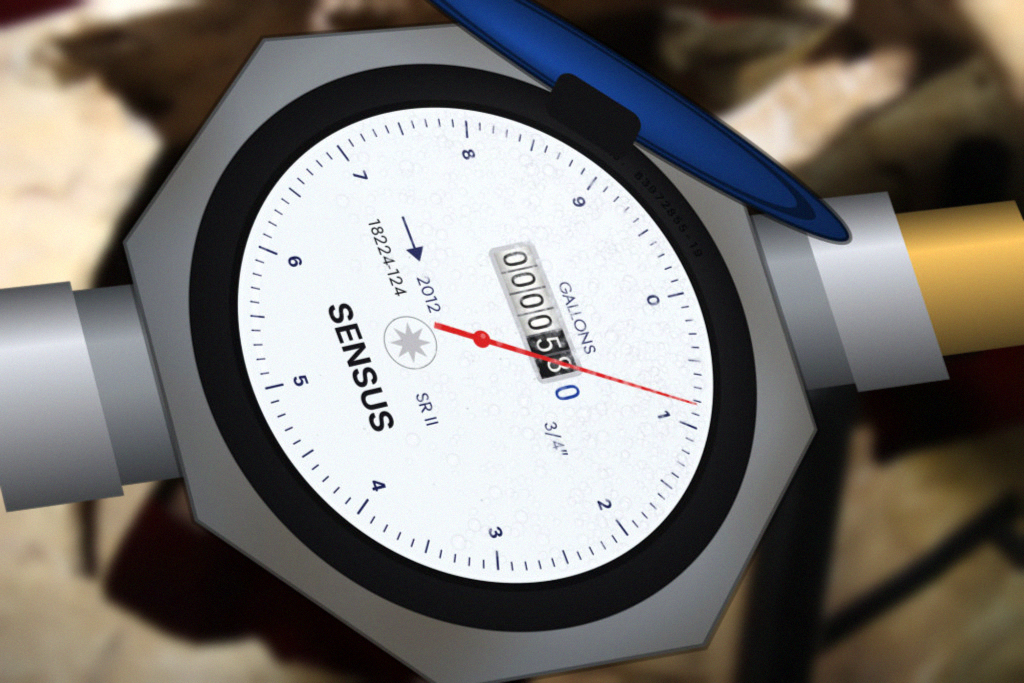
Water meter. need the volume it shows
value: 580.8 gal
